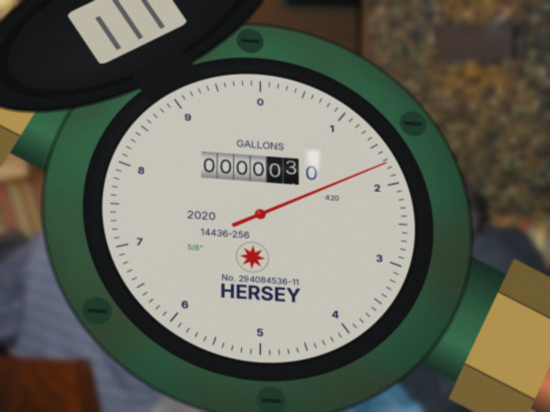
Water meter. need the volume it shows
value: 31.7 gal
